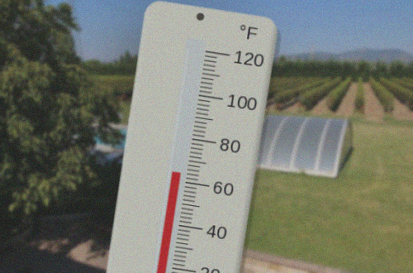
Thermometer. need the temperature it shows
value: 64 °F
